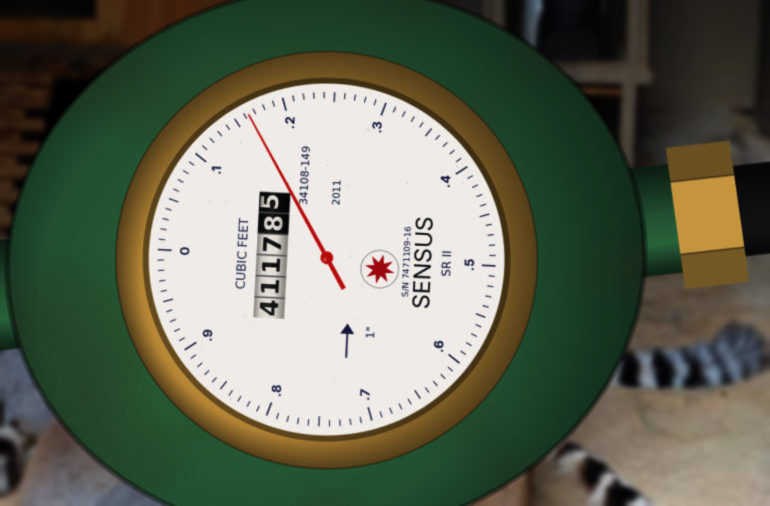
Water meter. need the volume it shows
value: 411785.16 ft³
